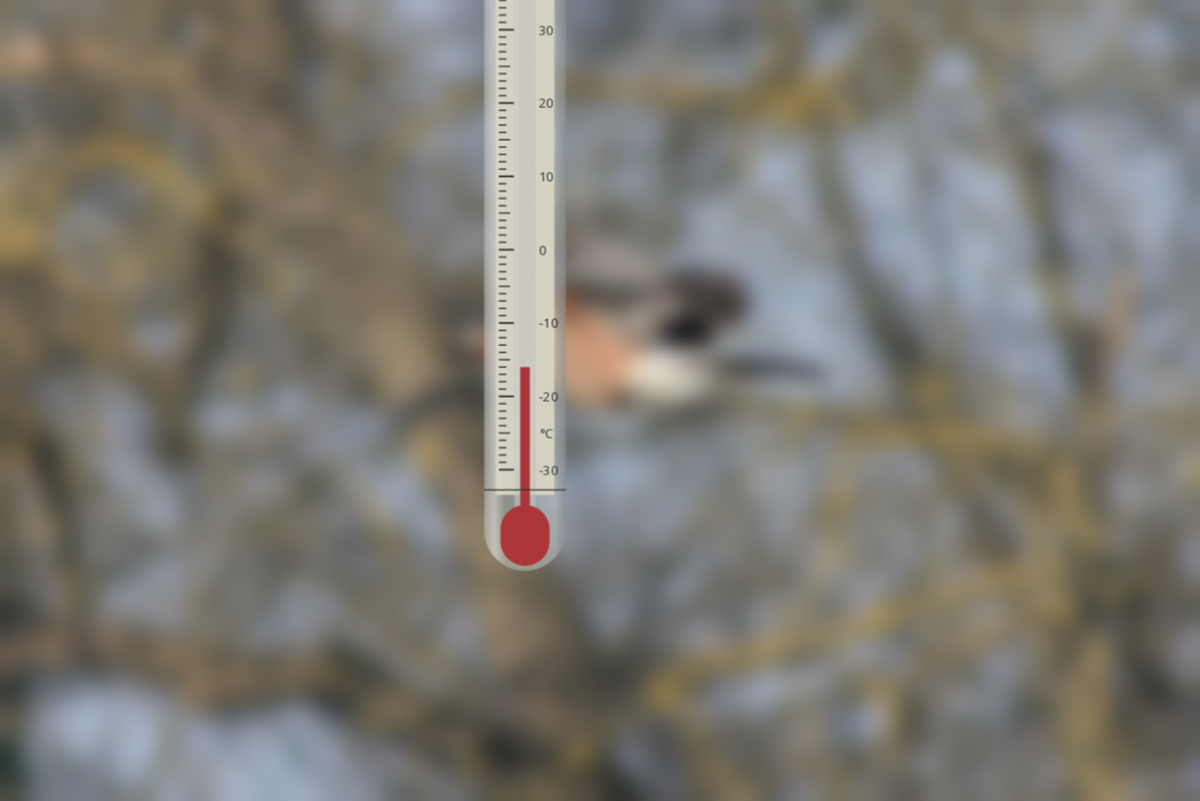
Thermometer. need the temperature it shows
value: -16 °C
